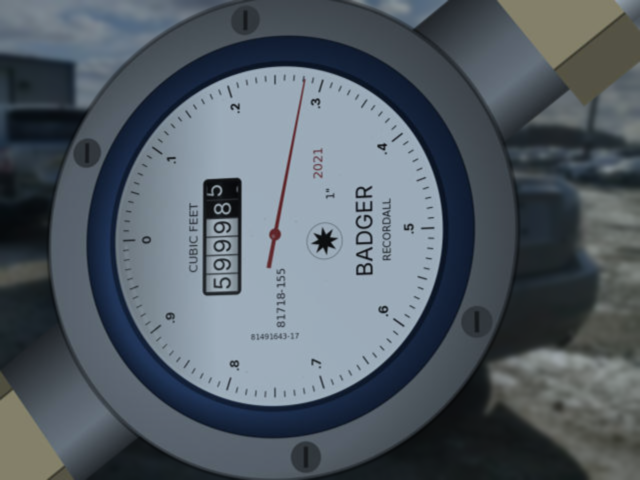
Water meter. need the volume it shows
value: 599985.28 ft³
